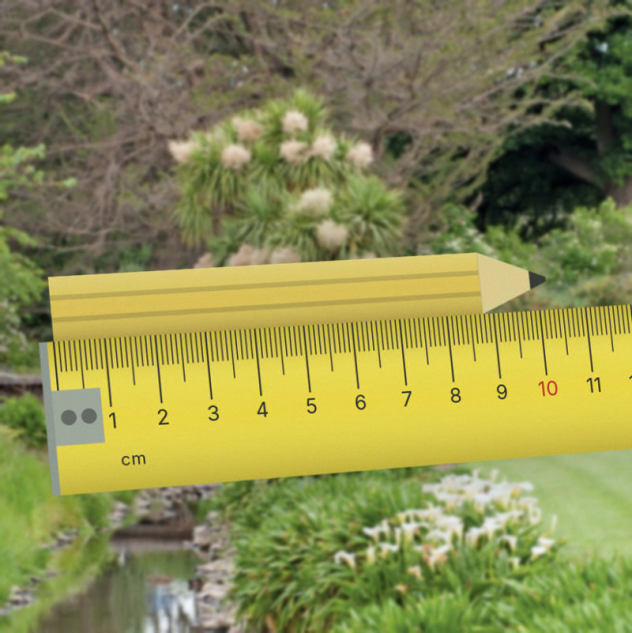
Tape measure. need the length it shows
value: 10.2 cm
